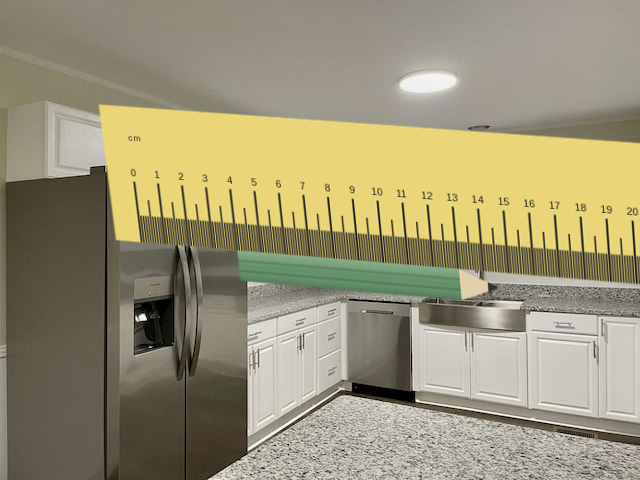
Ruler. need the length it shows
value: 10.5 cm
